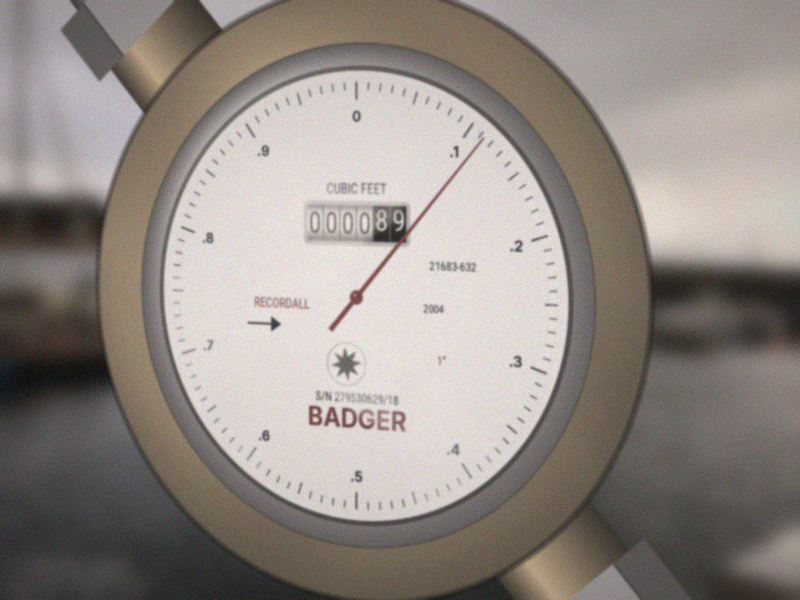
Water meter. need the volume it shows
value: 89.11 ft³
